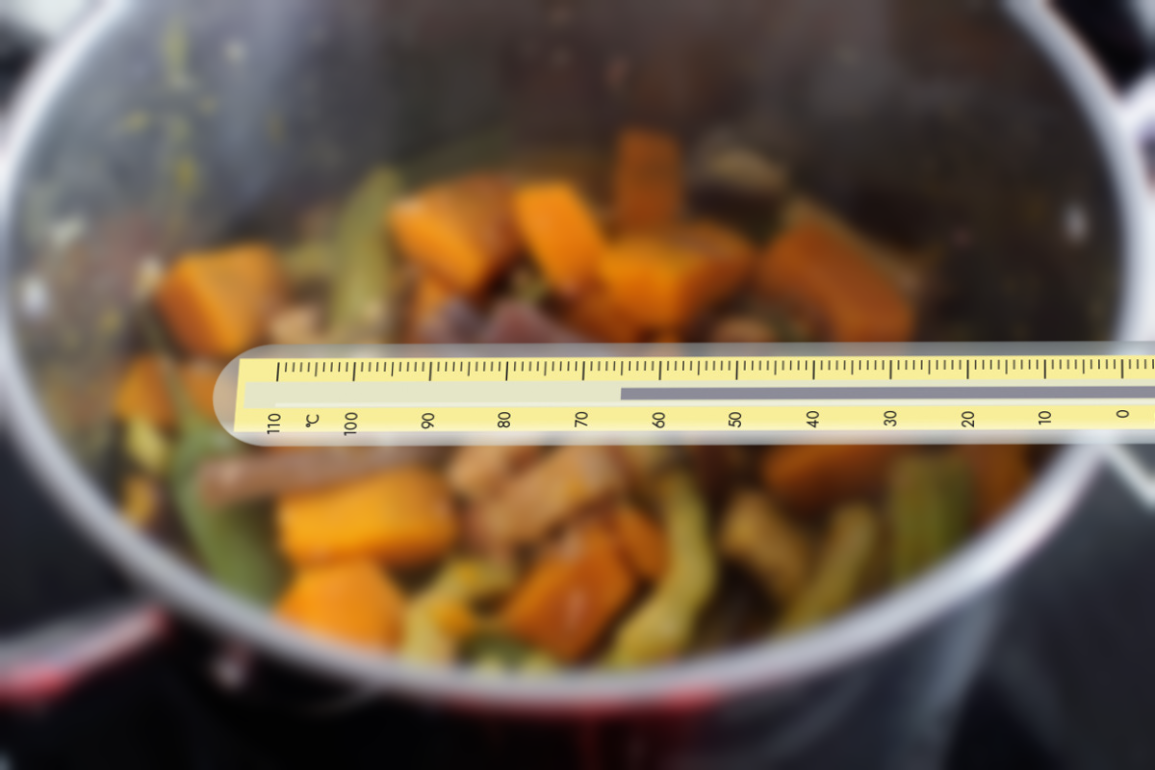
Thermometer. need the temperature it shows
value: 65 °C
